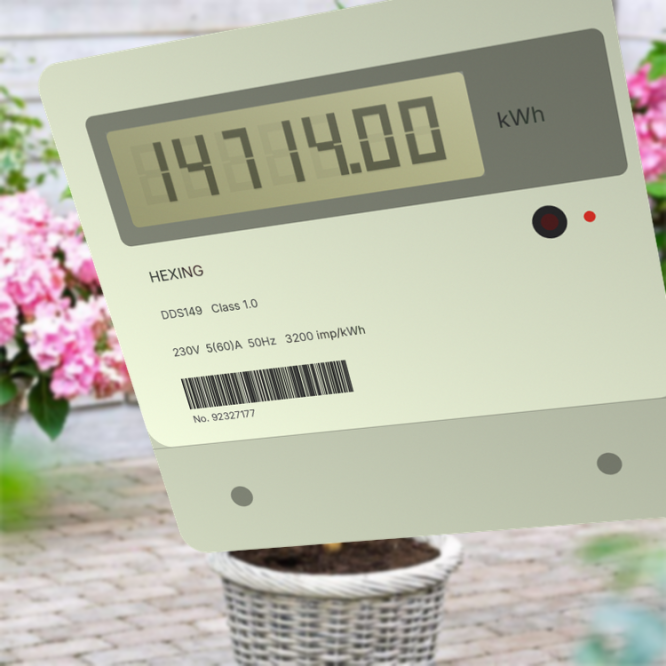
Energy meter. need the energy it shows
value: 14714.00 kWh
